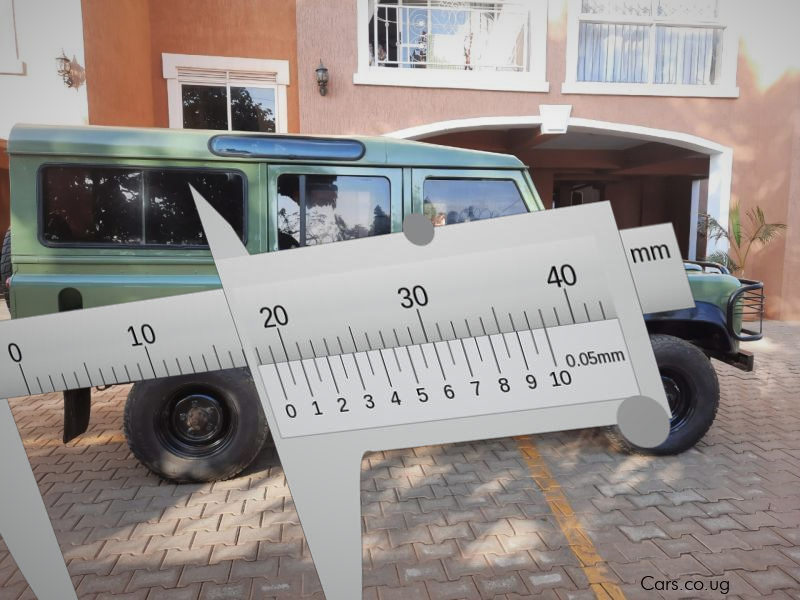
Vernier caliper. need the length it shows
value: 19.0 mm
